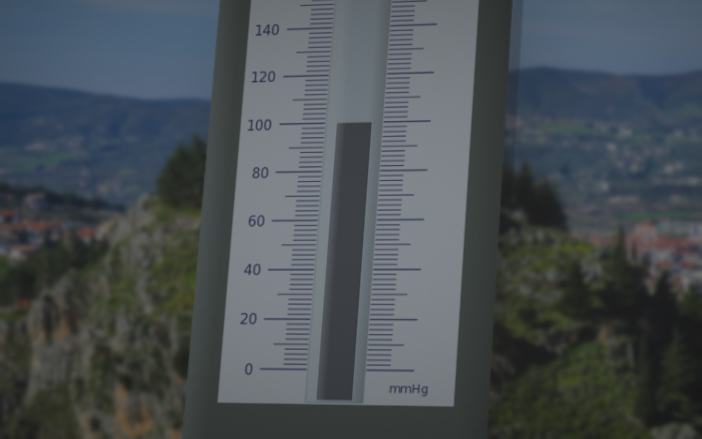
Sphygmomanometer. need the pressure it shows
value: 100 mmHg
